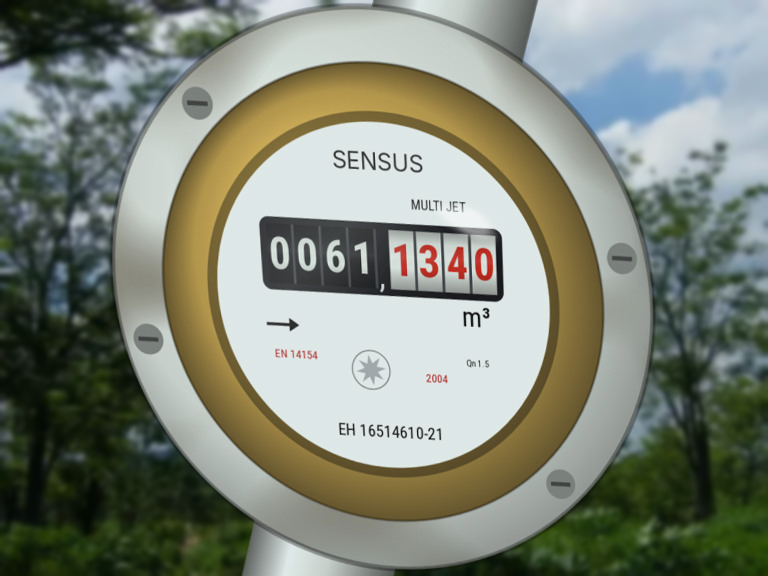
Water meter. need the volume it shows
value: 61.1340 m³
